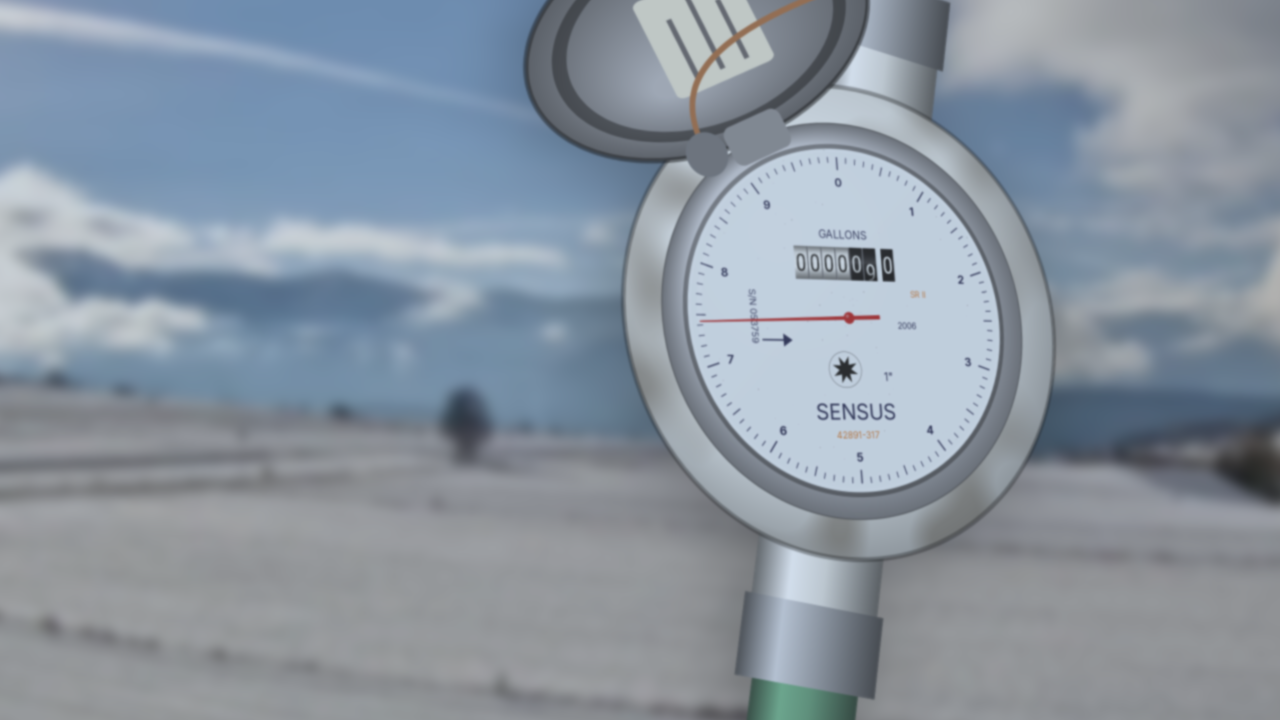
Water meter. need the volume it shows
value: 87.4 gal
